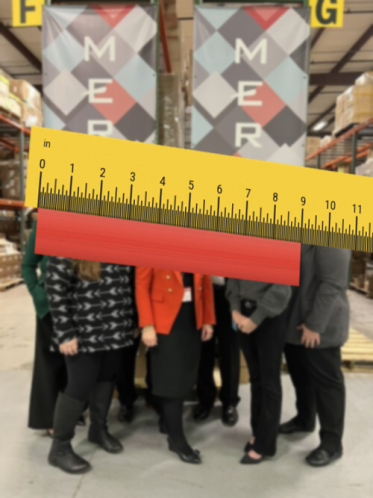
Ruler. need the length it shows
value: 9 in
